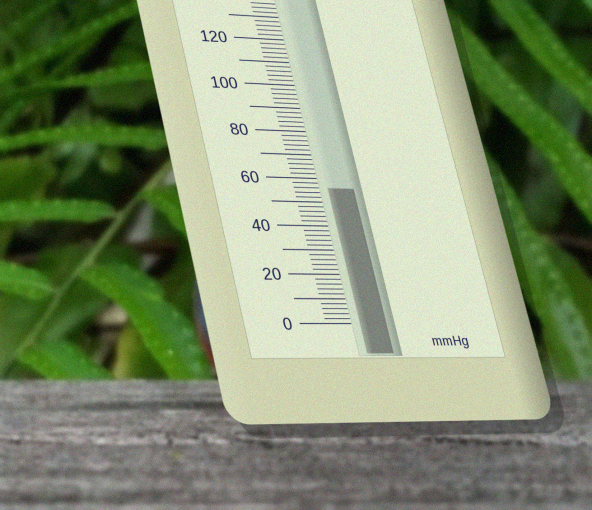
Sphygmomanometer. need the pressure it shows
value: 56 mmHg
